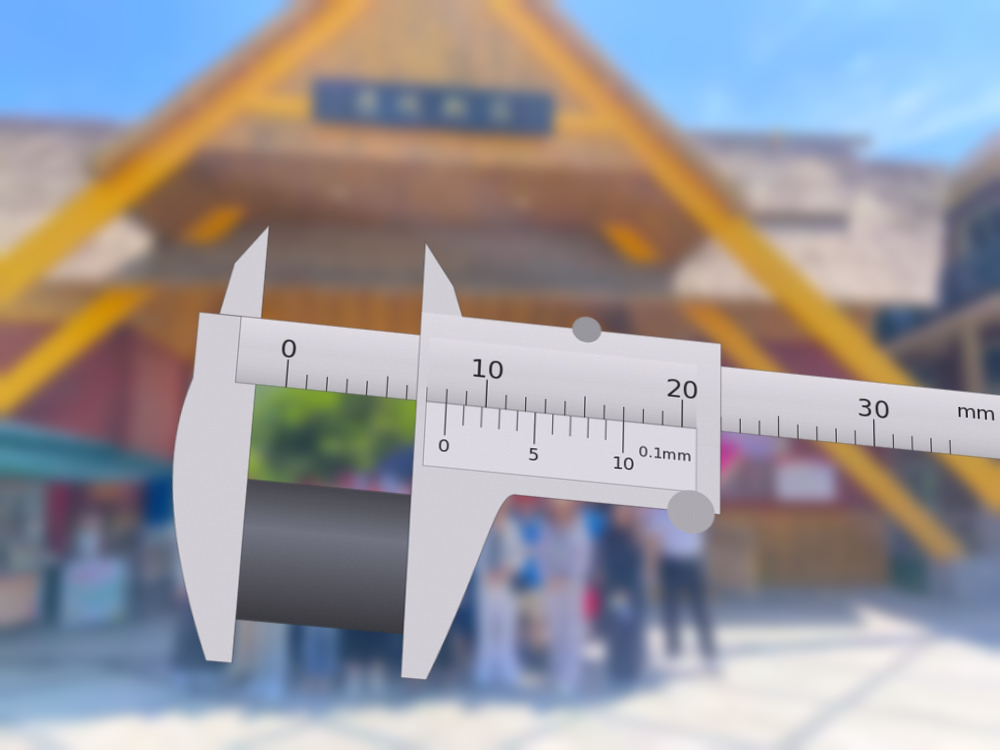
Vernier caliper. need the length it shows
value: 8.0 mm
